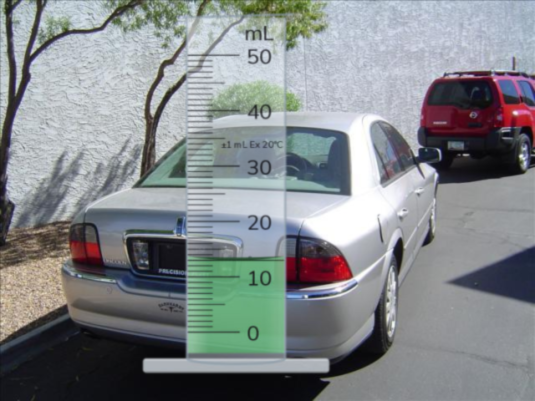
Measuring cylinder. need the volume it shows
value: 13 mL
